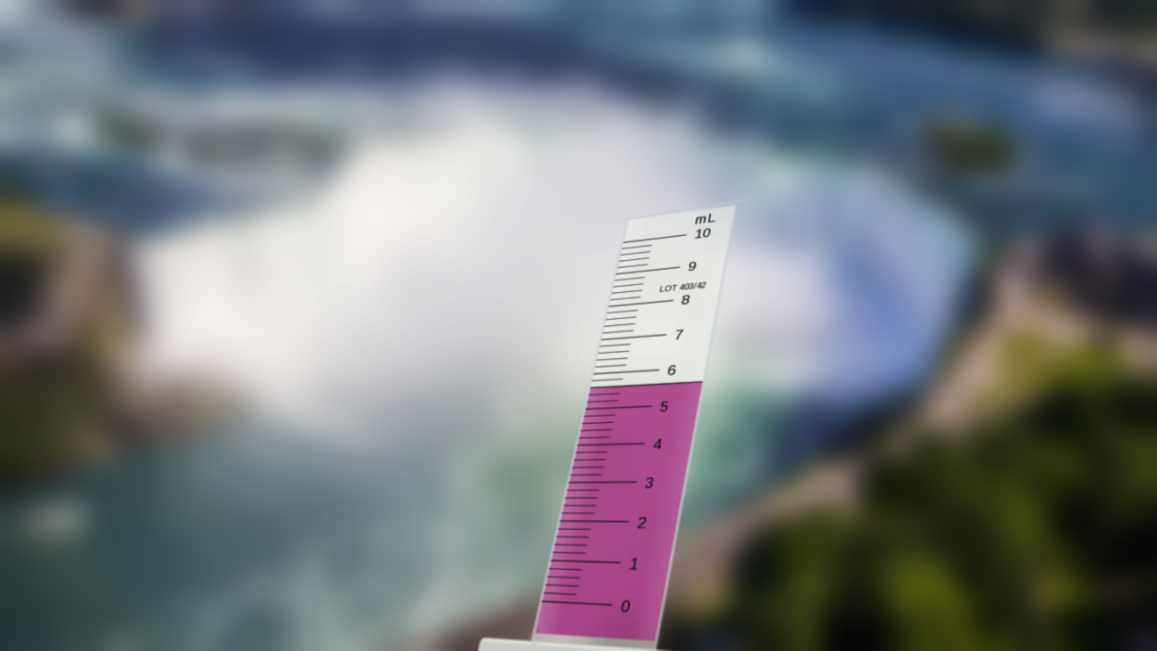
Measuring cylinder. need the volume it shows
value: 5.6 mL
